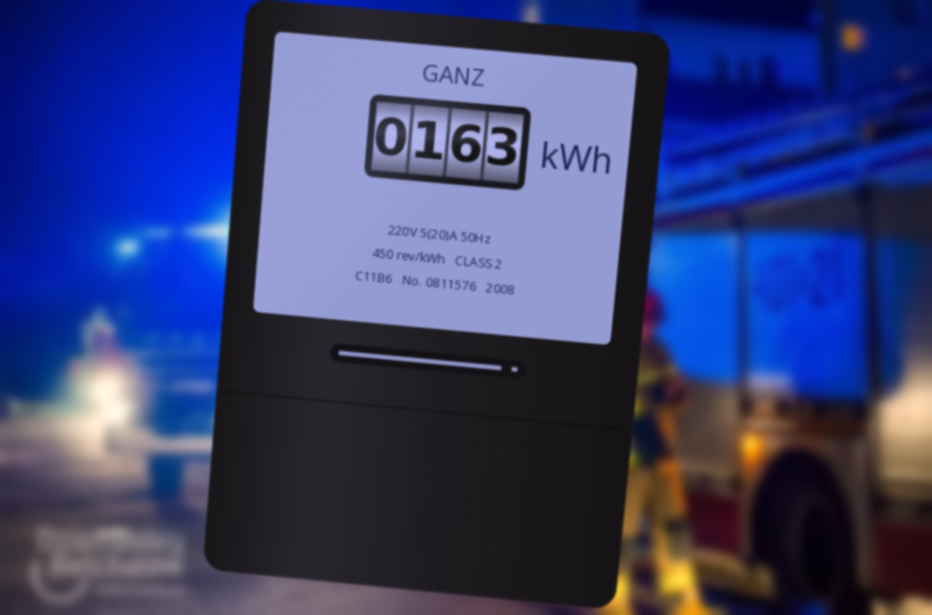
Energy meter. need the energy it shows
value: 163 kWh
